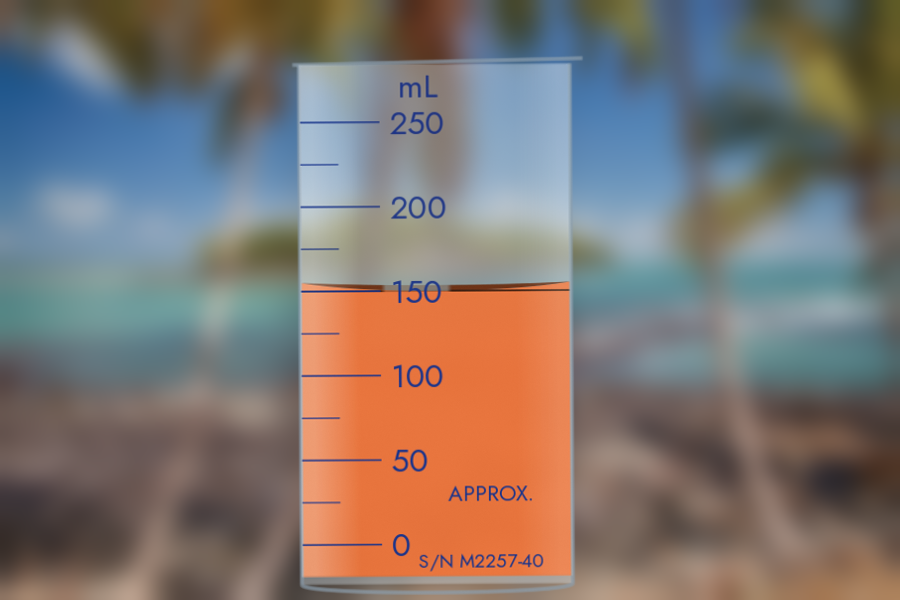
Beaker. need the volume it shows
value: 150 mL
